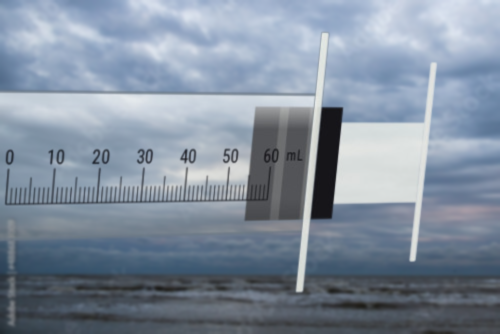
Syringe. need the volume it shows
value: 55 mL
